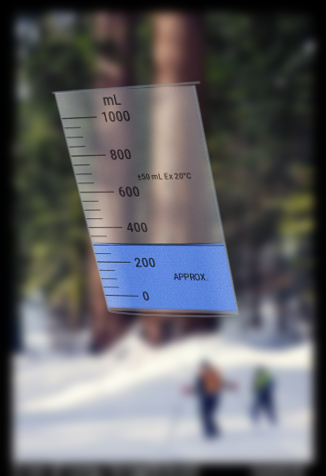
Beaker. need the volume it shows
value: 300 mL
